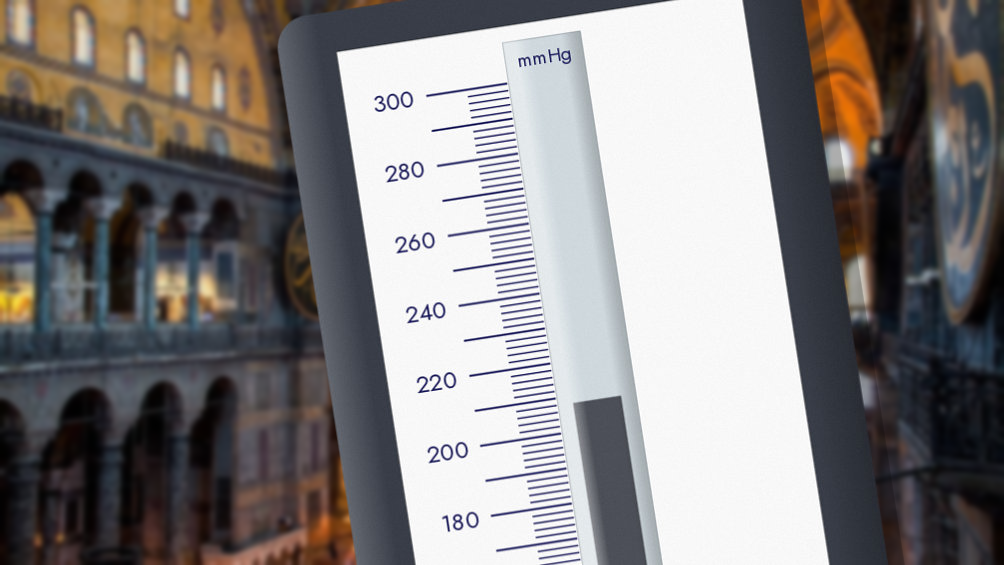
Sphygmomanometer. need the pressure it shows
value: 208 mmHg
